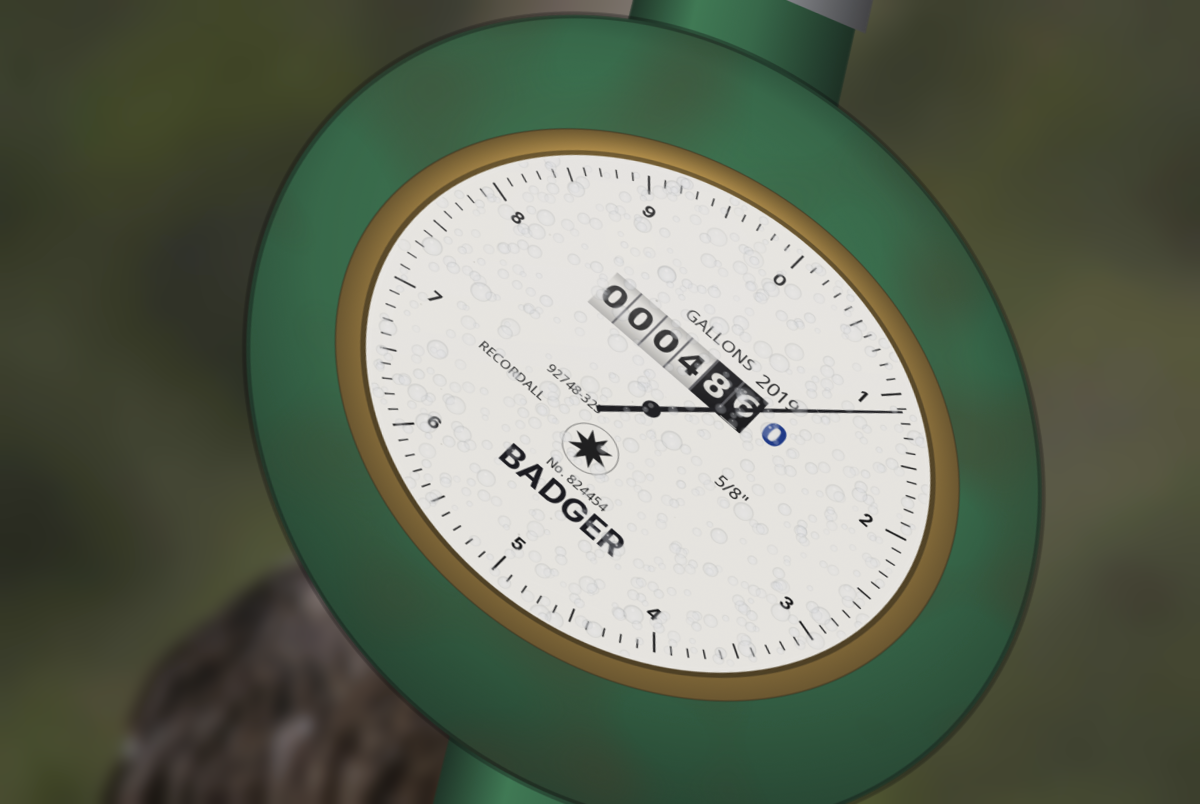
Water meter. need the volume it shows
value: 4861.1 gal
